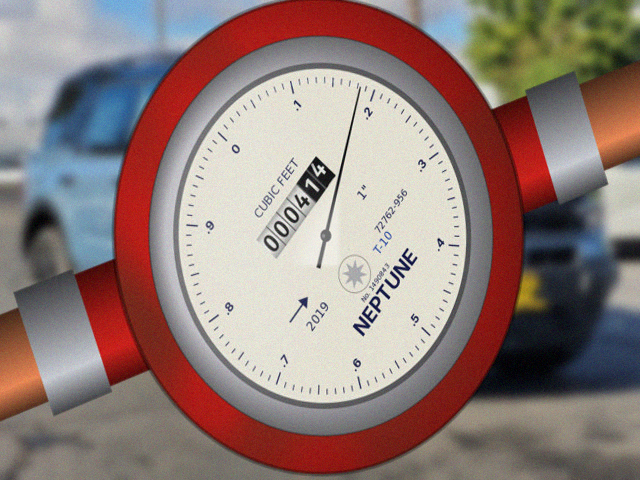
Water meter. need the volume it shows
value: 414.18 ft³
